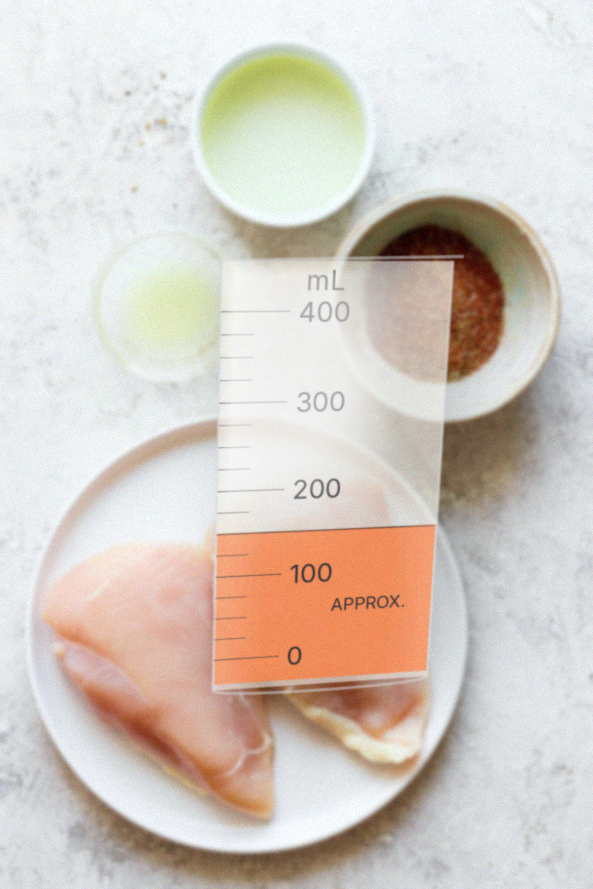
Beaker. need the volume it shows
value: 150 mL
